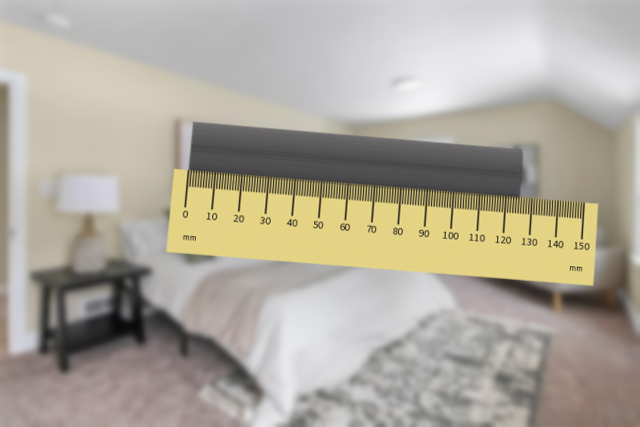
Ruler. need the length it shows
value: 125 mm
